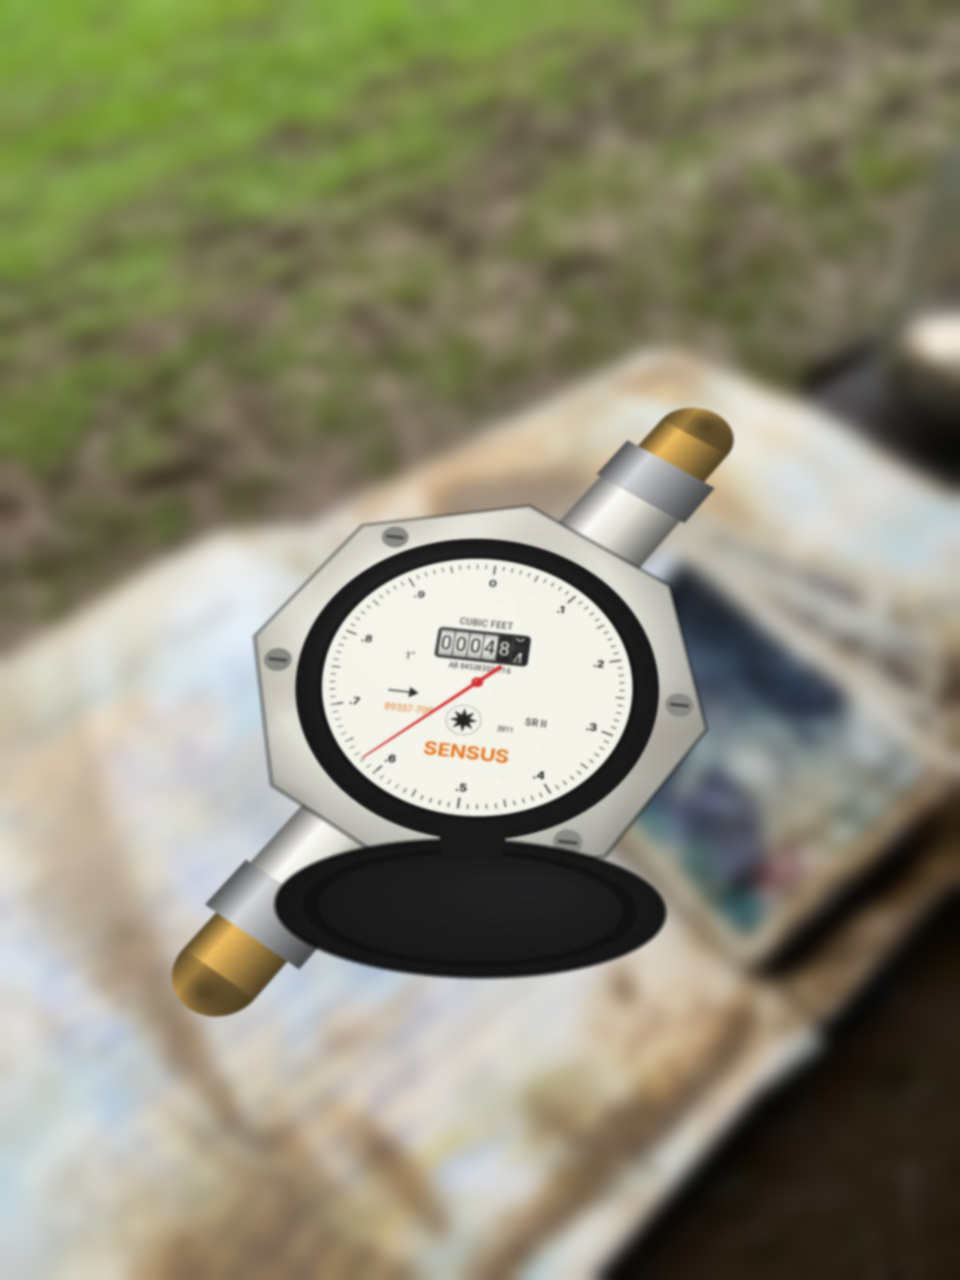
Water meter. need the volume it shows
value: 483.62 ft³
